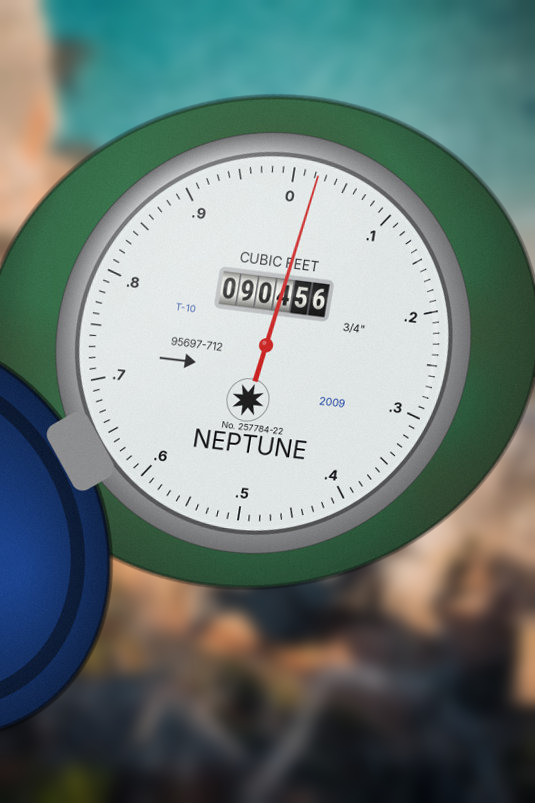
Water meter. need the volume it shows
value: 90456.02 ft³
